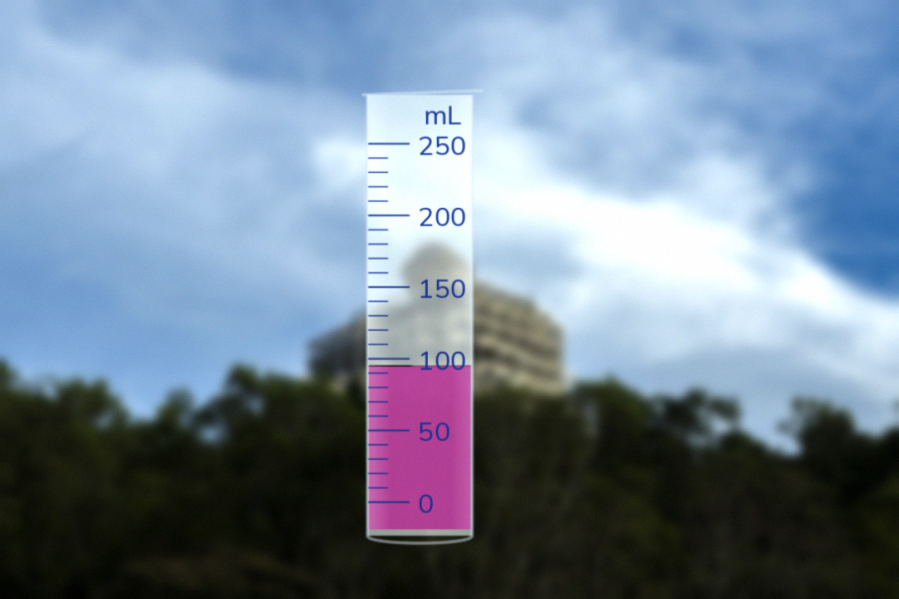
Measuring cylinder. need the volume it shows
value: 95 mL
